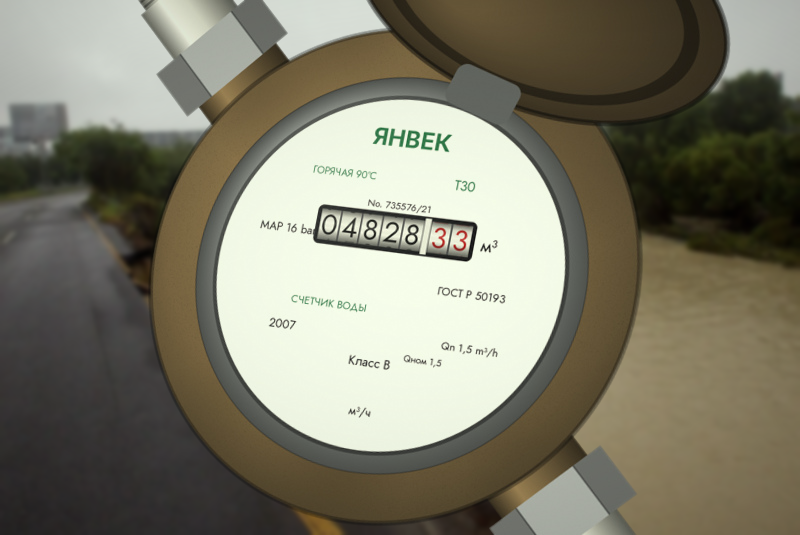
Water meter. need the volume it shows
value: 4828.33 m³
